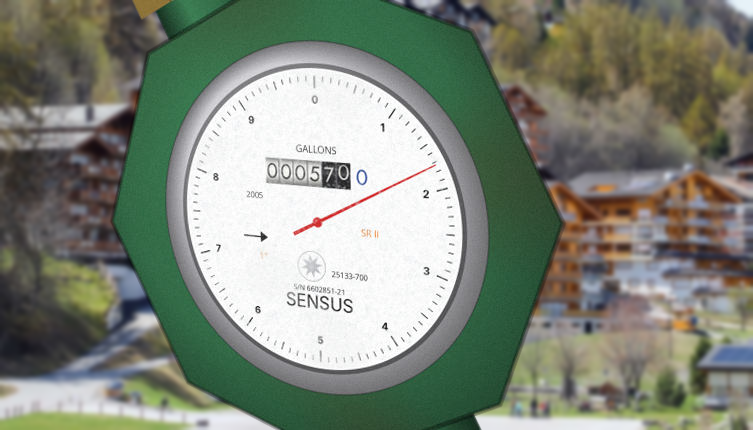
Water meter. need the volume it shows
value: 5701.7 gal
